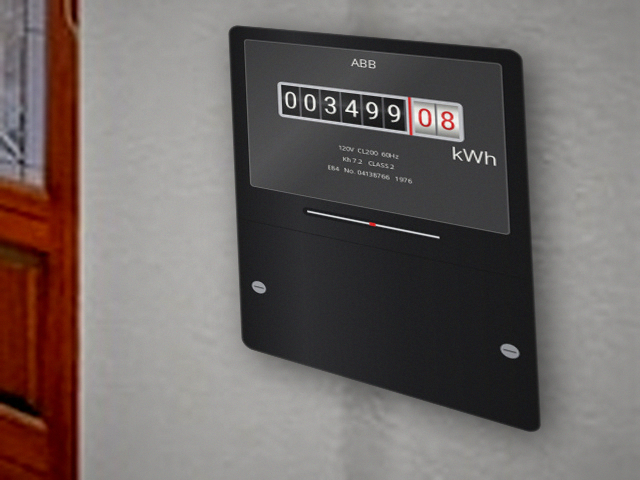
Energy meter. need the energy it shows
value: 3499.08 kWh
